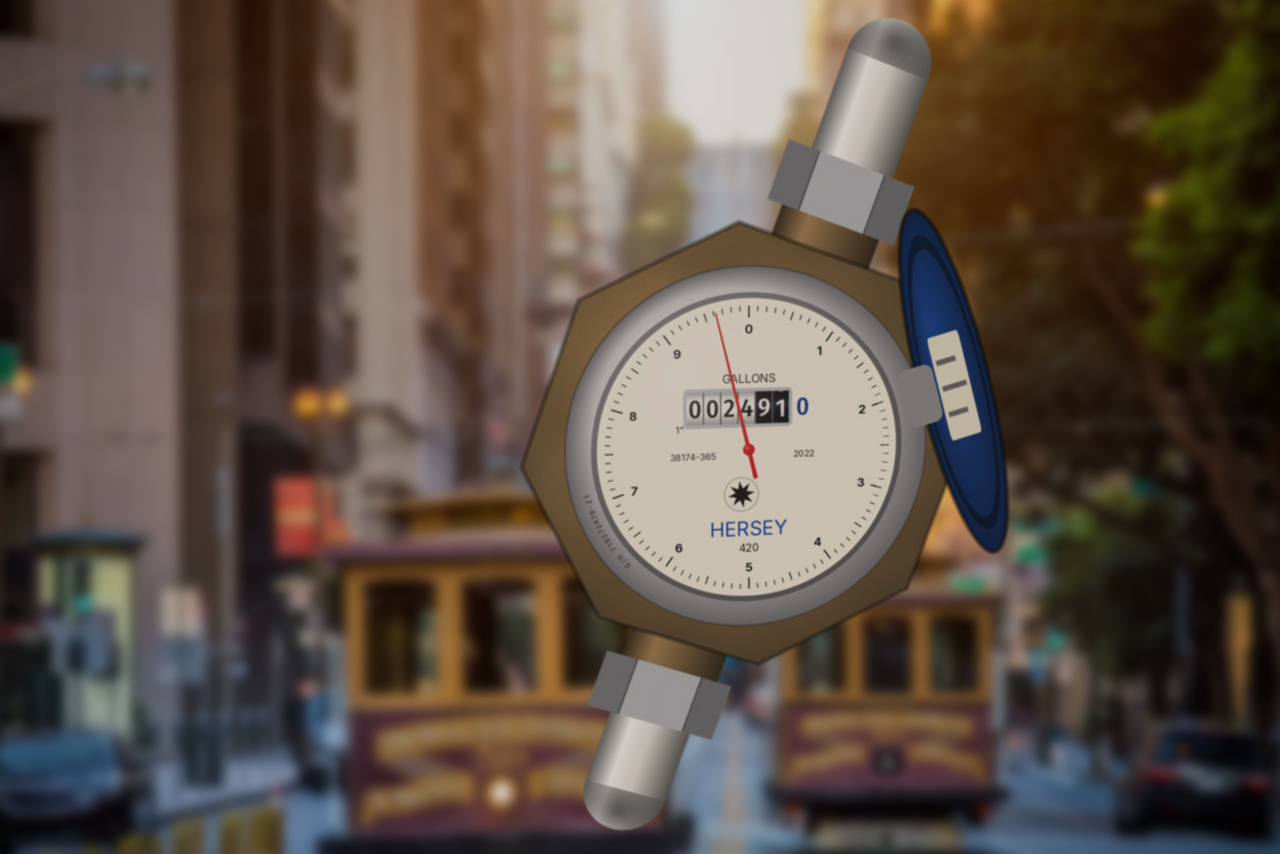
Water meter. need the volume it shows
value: 24909.6 gal
